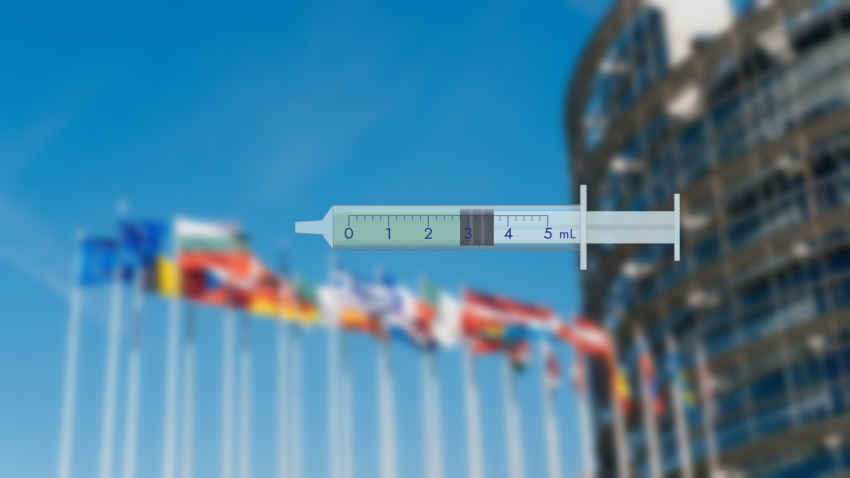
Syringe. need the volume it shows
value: 2.8 mL
